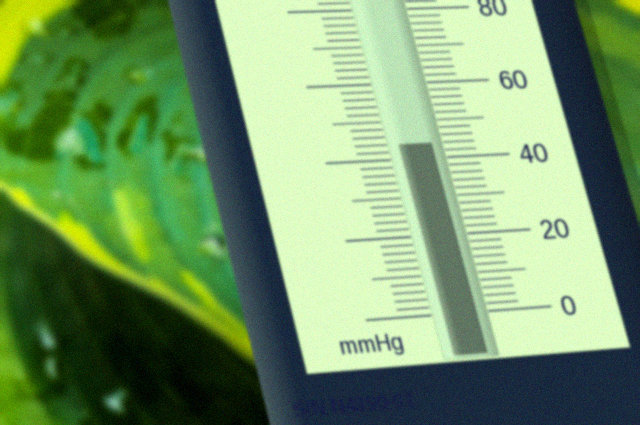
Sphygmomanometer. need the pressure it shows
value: 44 mmHg
